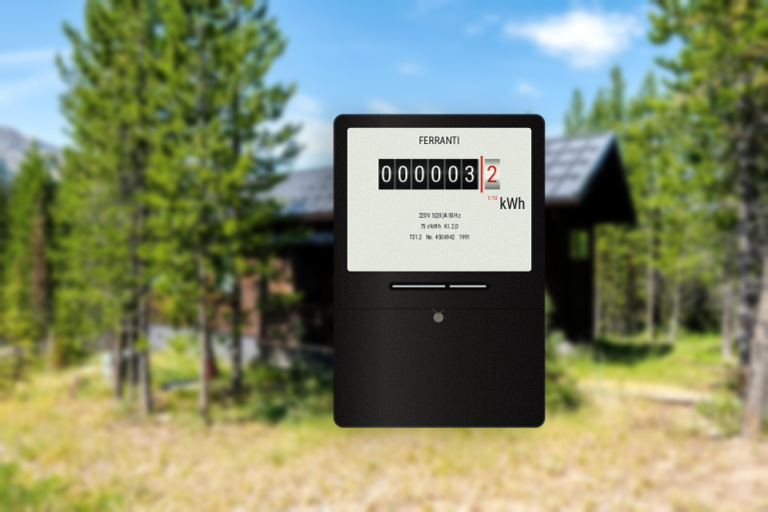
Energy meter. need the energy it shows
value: 3.2 kWh
